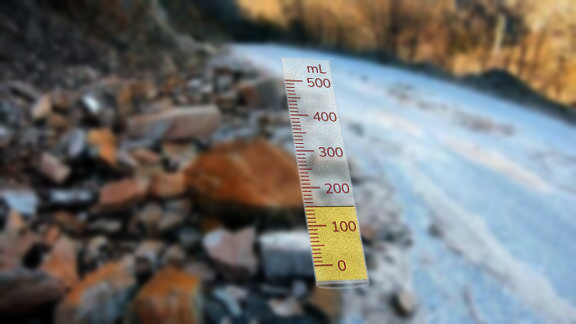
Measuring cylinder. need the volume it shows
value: 150 mL
